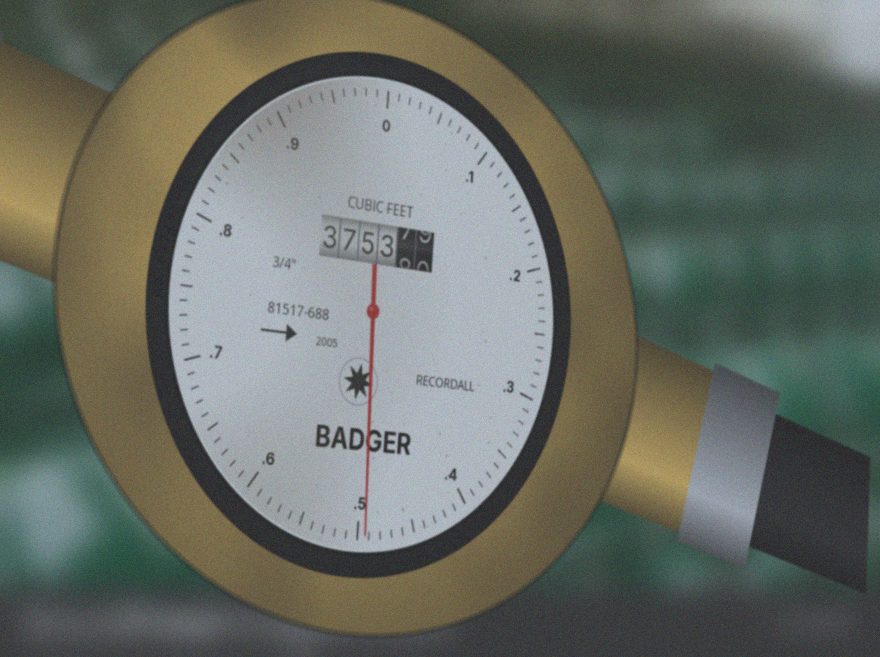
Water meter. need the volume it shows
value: 375379.49 ft³
